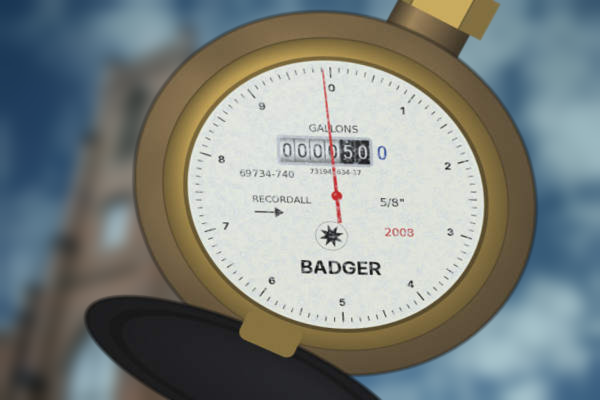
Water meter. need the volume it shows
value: 499.9 gal
